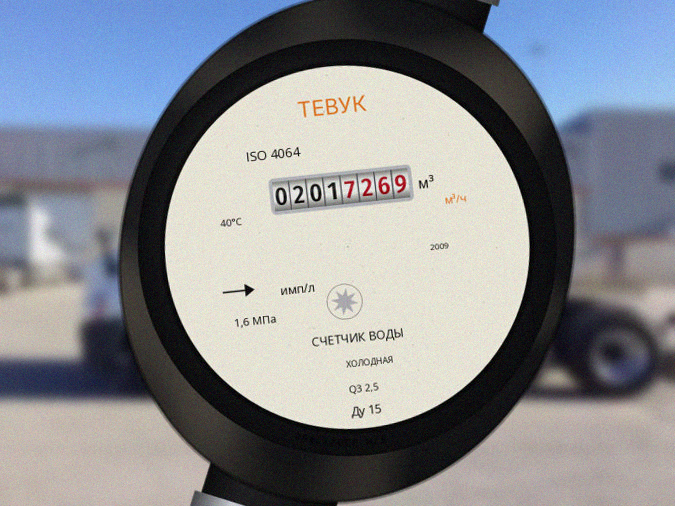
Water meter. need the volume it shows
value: 201.7269 m³
